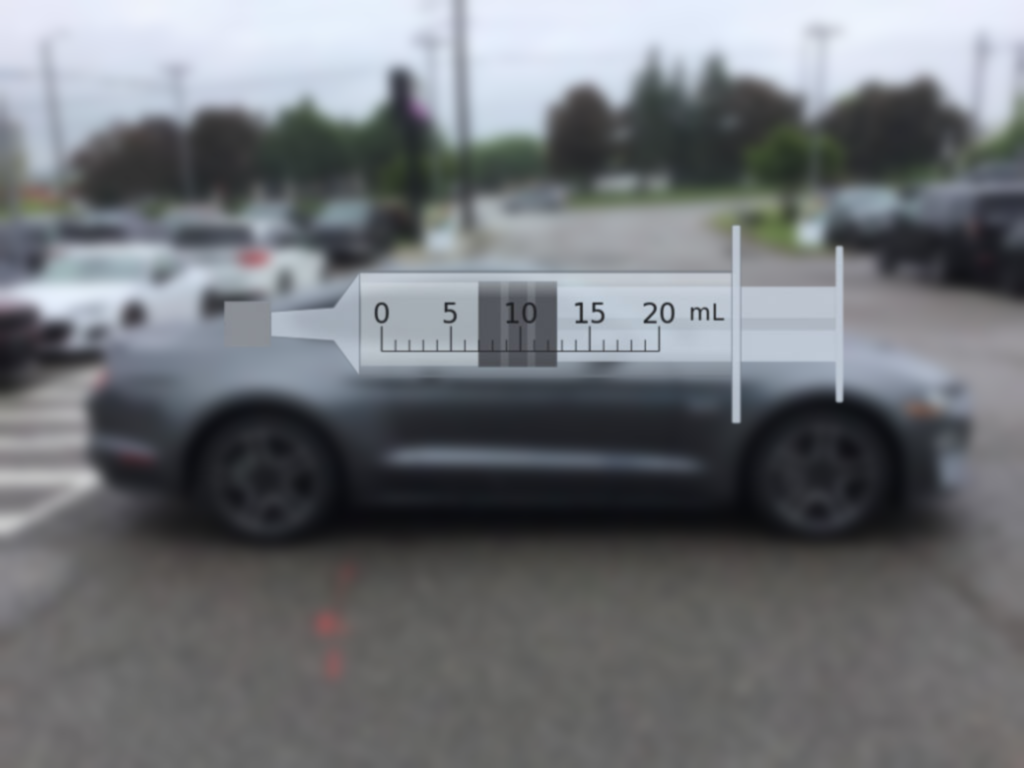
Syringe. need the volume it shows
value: 7 mL
